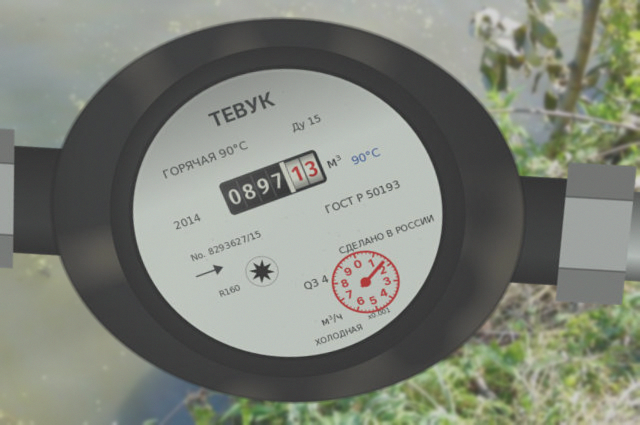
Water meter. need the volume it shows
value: 897.131 m³
